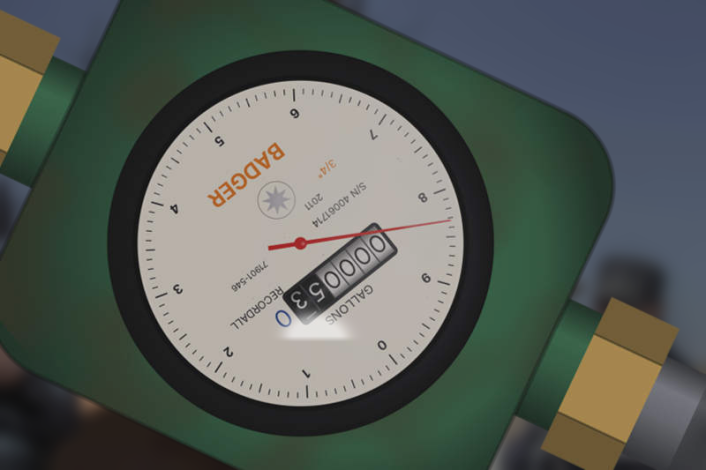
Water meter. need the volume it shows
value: 528.3 gal
